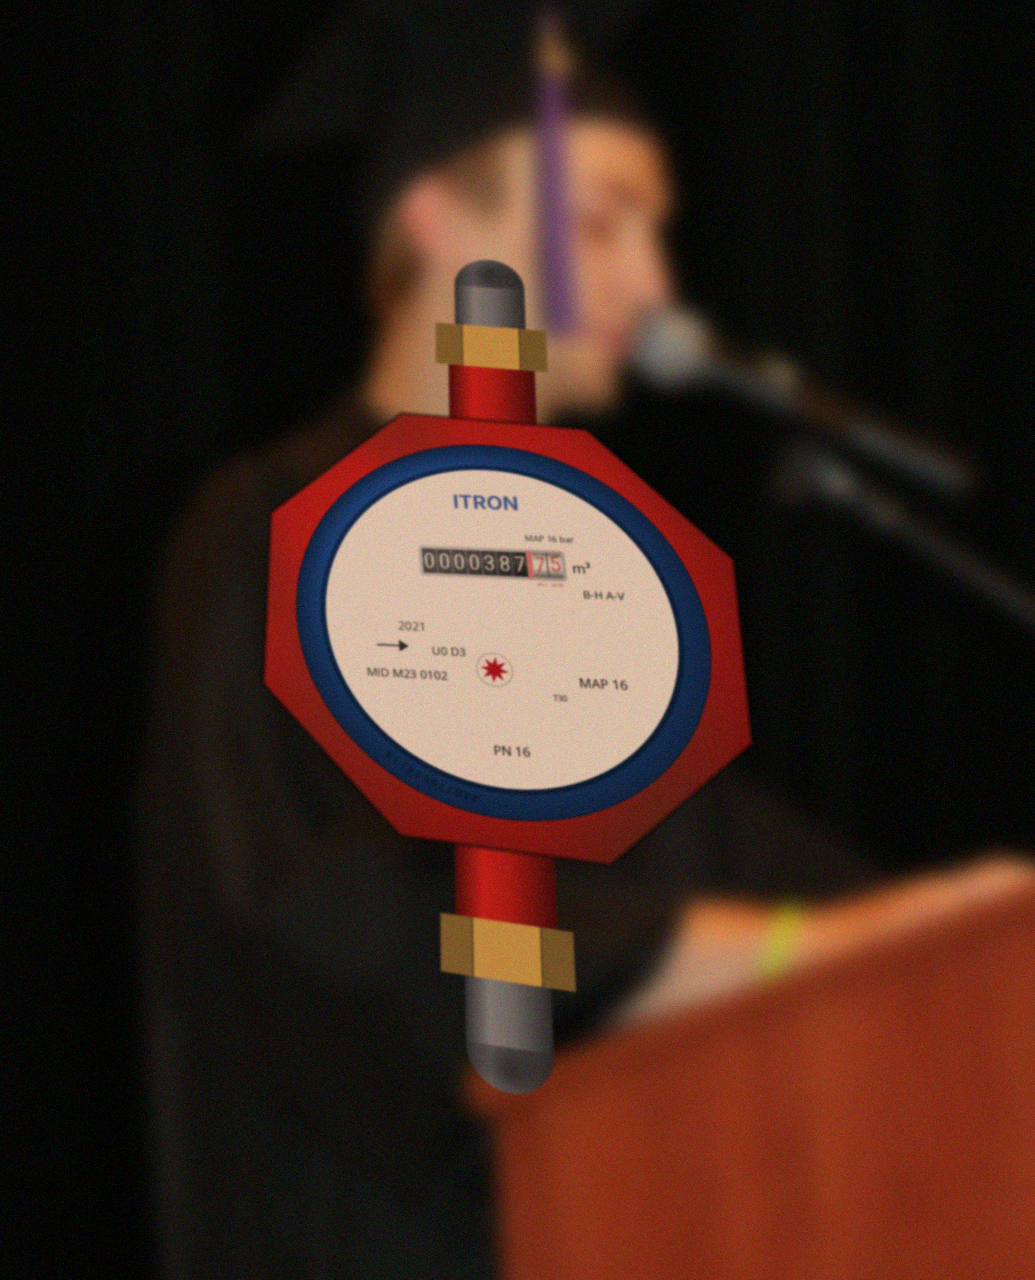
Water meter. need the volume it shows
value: 387.75 m³
